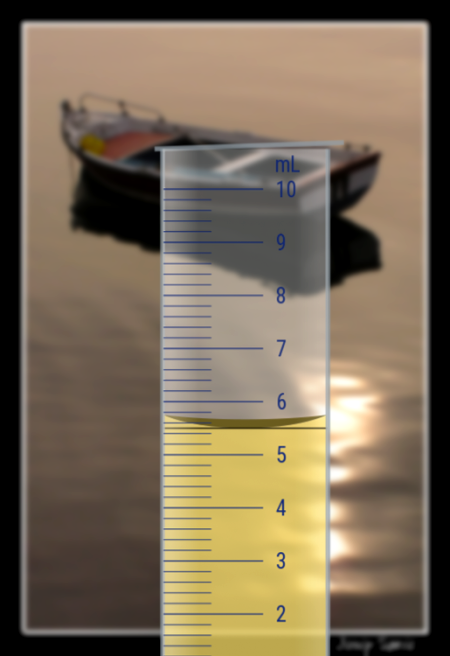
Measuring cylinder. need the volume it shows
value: 5.5 mL
